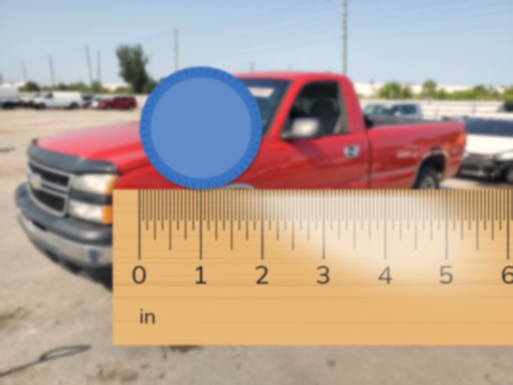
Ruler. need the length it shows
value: 2 in
